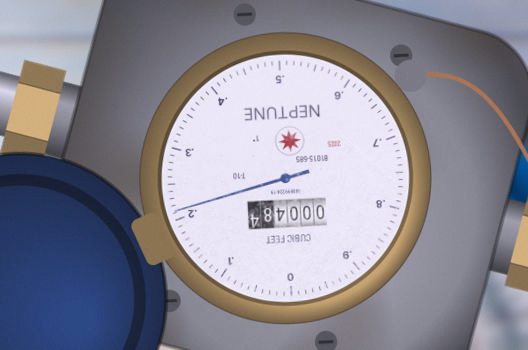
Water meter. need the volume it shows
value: 484.21 ft³
